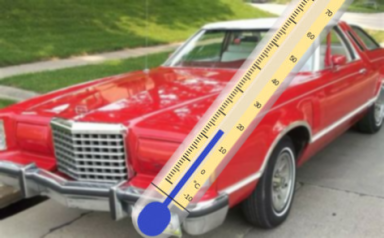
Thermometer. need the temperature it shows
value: 15 °C
